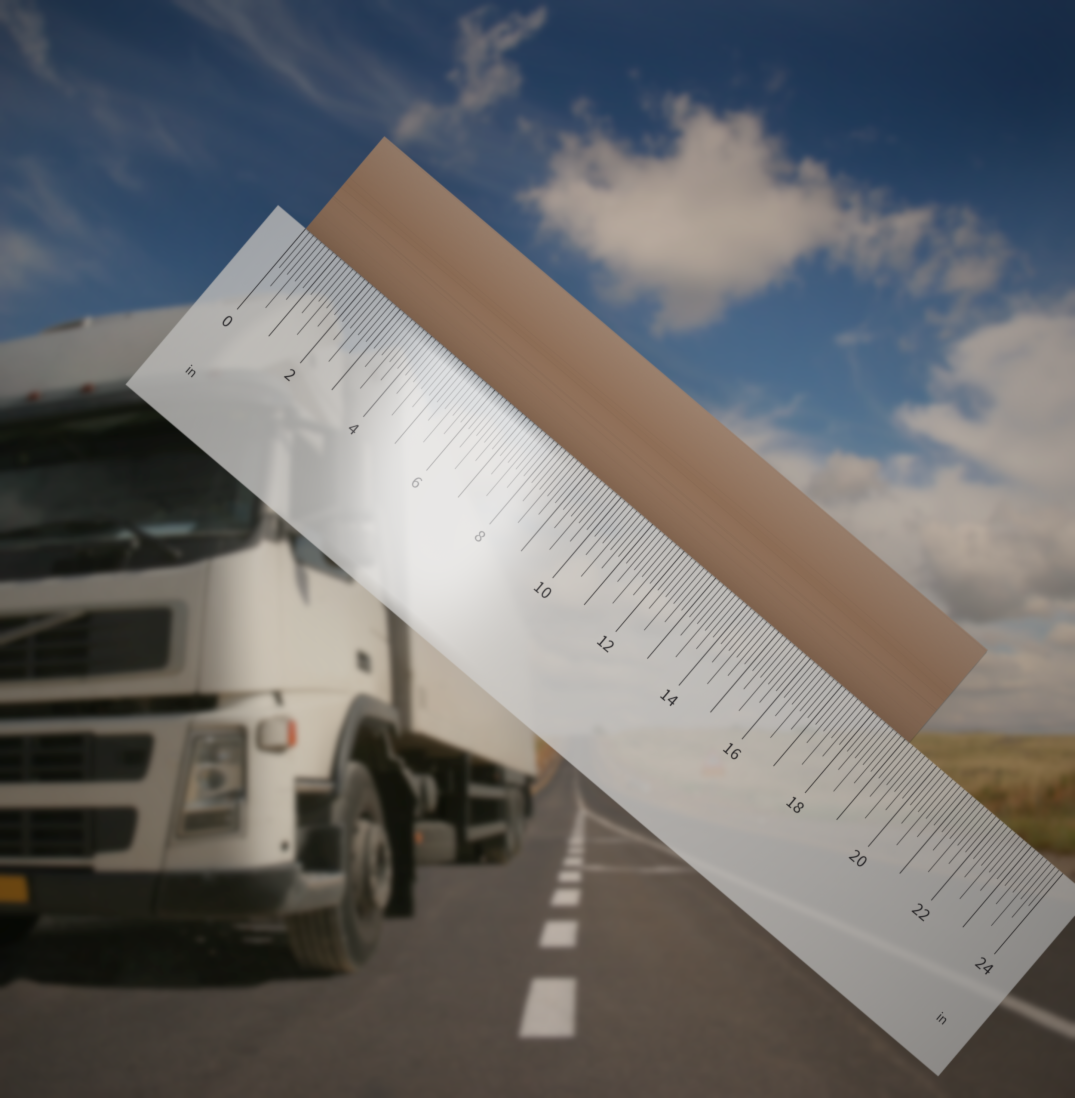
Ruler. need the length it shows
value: 19.125 in
